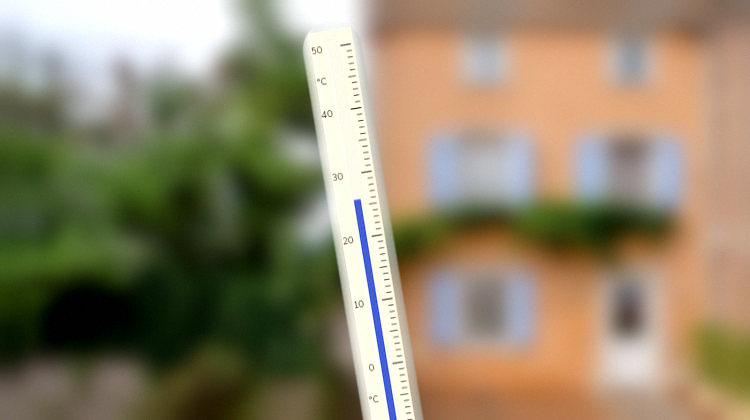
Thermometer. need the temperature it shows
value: 26 °C
